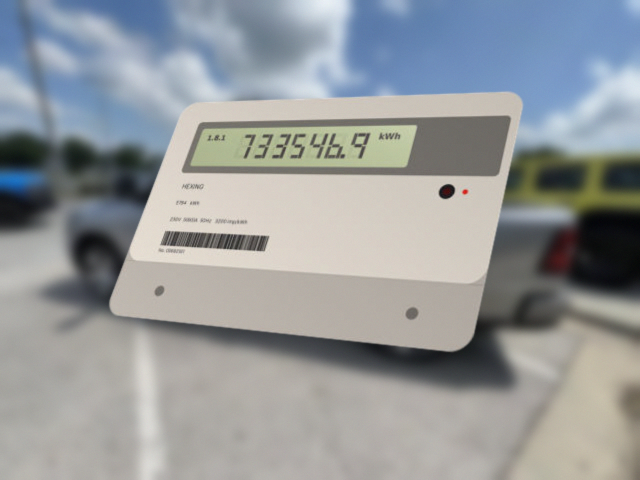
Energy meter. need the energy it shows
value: 733546.9 kWh
